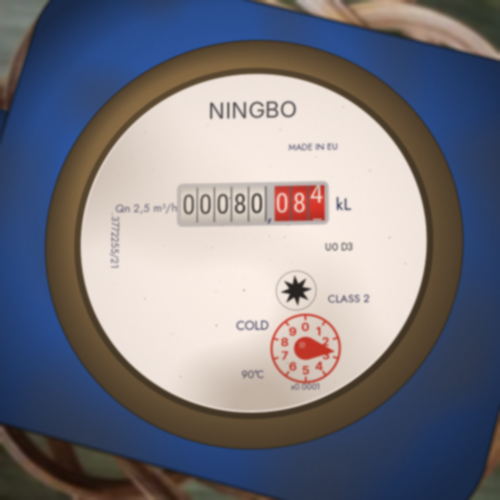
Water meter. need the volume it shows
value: 80.0842 kL
